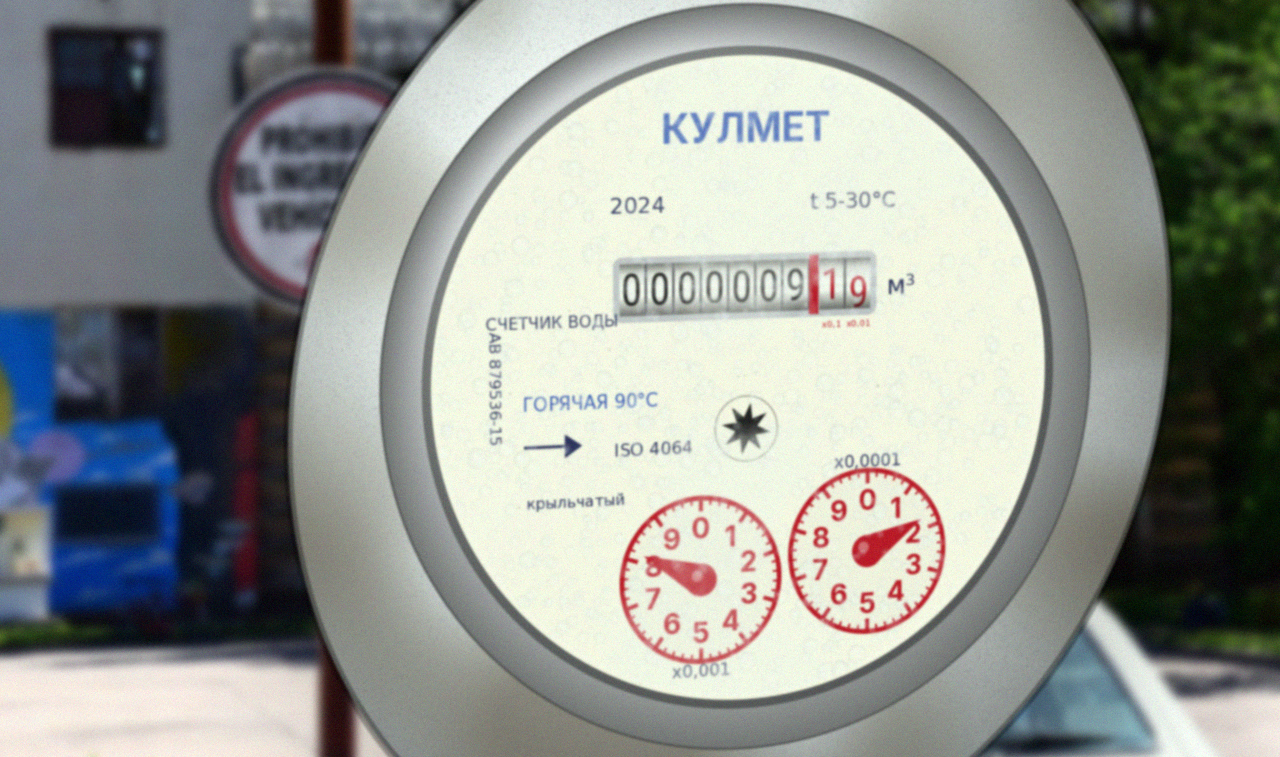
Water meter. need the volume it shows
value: 9.1881 m³
